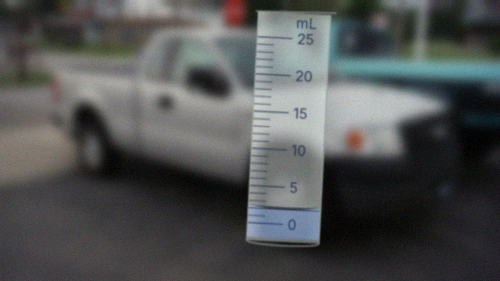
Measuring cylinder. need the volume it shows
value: 2 mL
